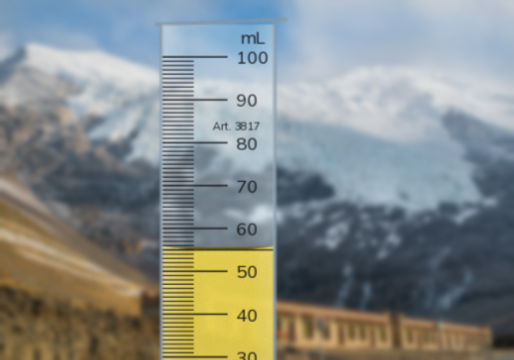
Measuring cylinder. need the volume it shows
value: 55 mL
